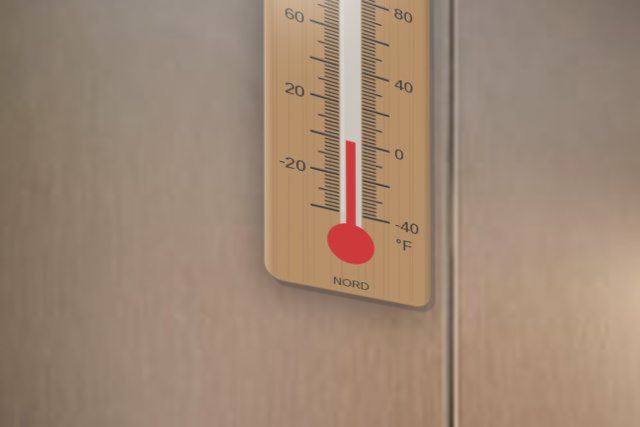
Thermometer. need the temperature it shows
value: 0 °F
